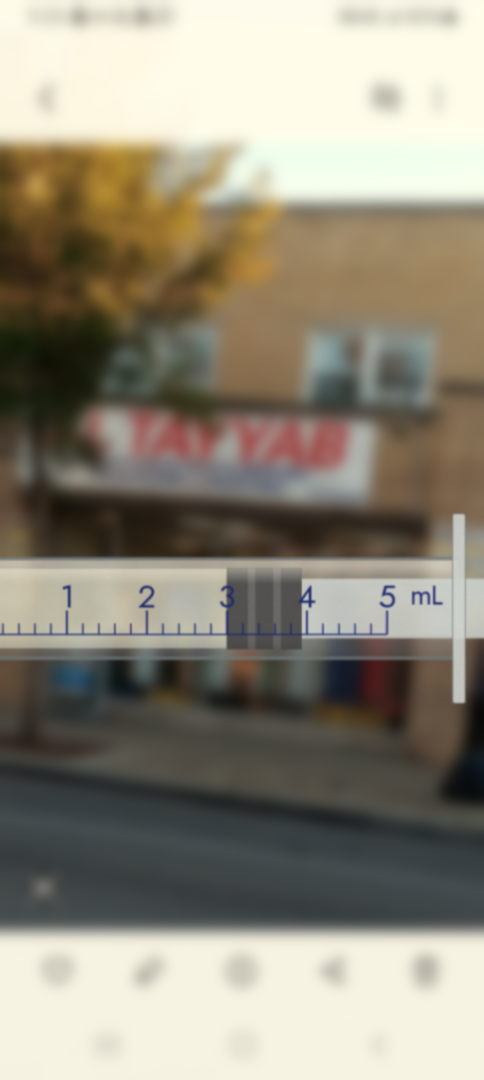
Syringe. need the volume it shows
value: 3 mL
